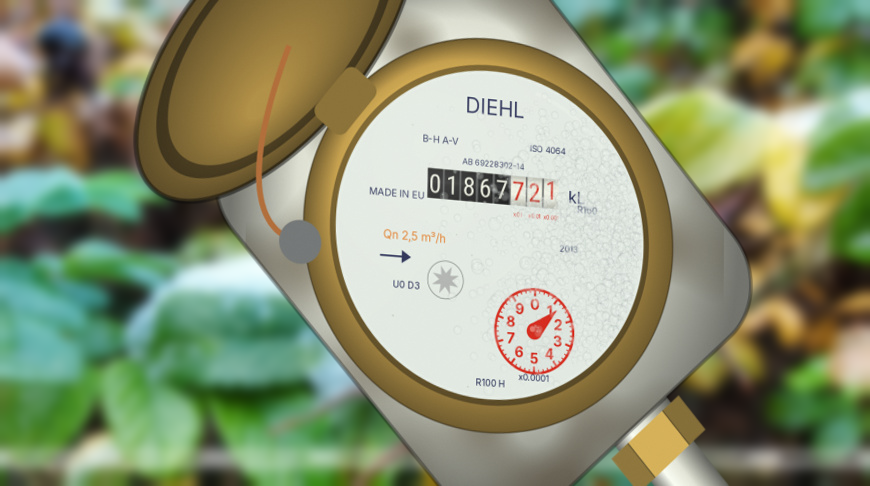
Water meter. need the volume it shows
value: 1867.7211 kL
